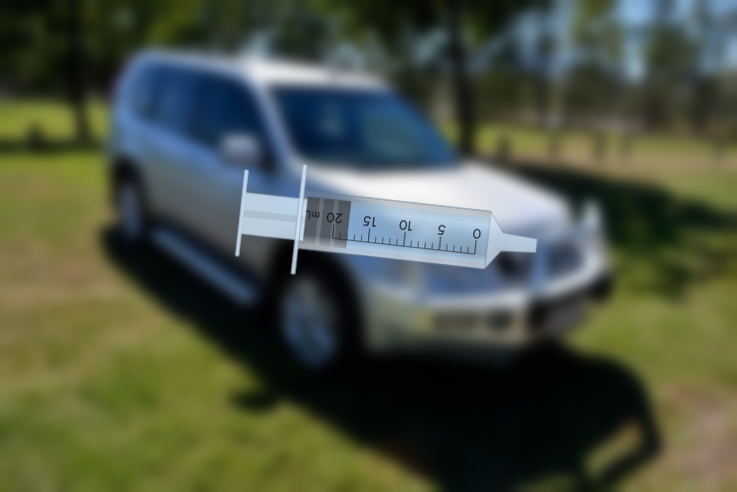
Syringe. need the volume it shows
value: 18 mL
